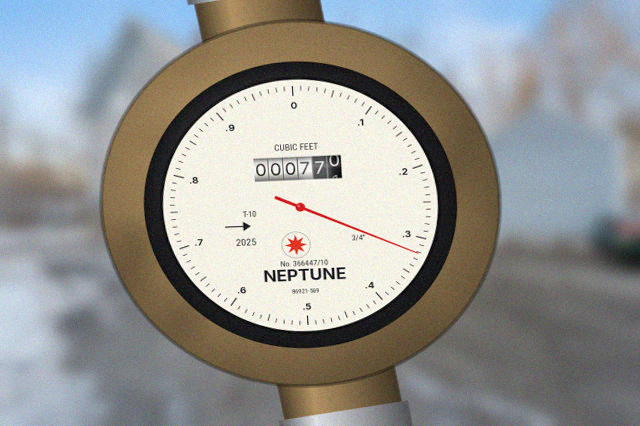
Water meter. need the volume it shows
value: 770.32 ft³
